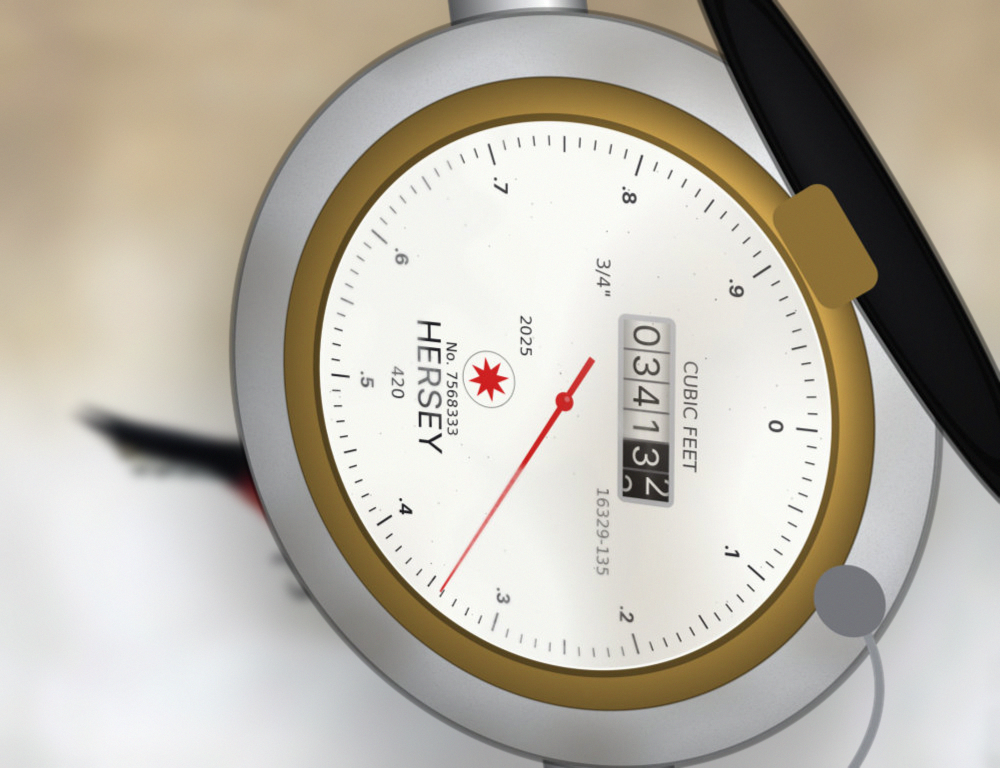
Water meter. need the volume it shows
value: 34132.34 ft³
